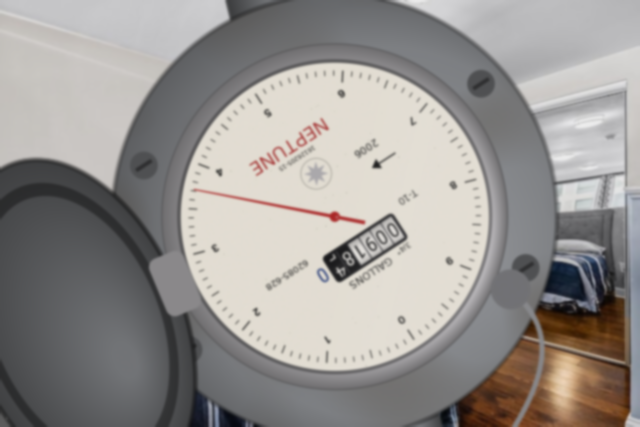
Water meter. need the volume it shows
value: 91843.7 gal
